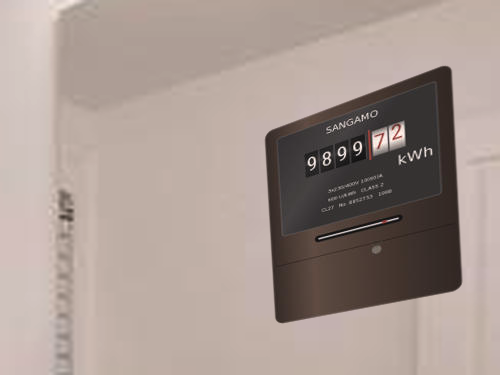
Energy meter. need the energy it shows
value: 9899.72 kWh
